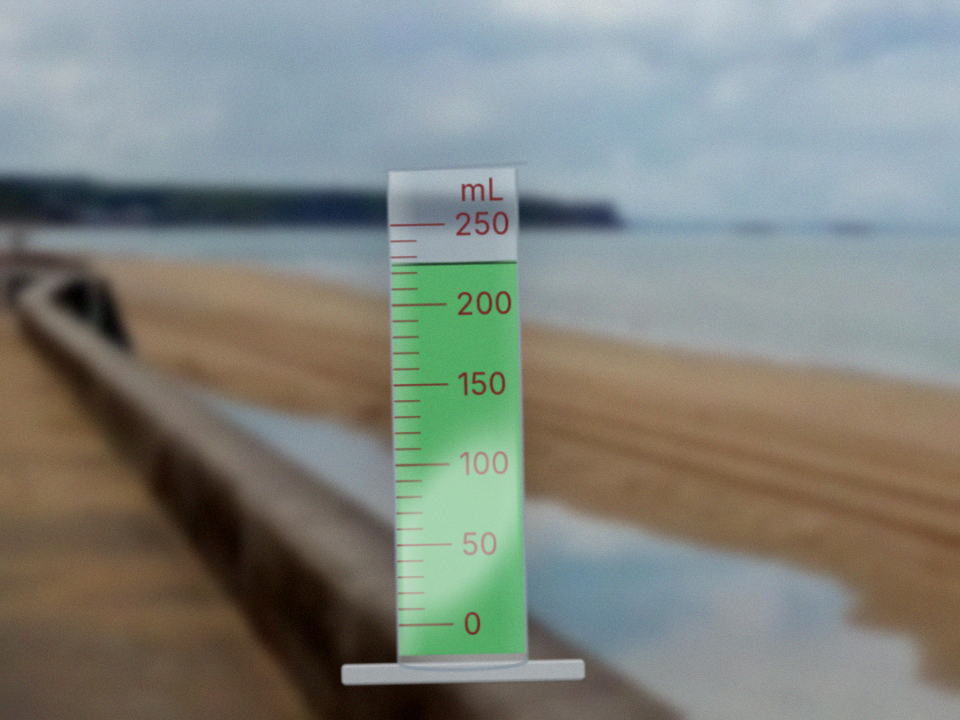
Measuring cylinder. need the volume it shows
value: 225 mL
